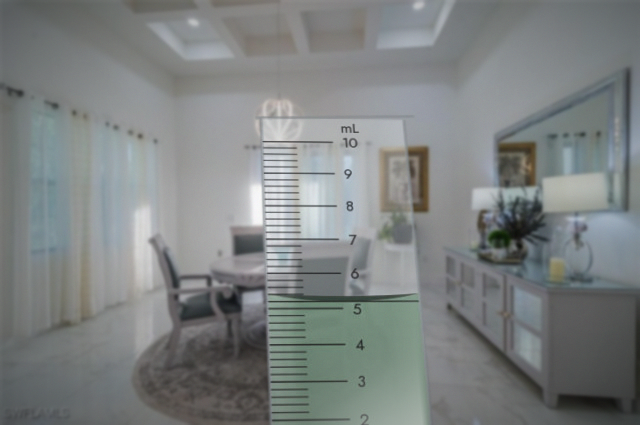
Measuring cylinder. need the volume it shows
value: 5.2 mL
